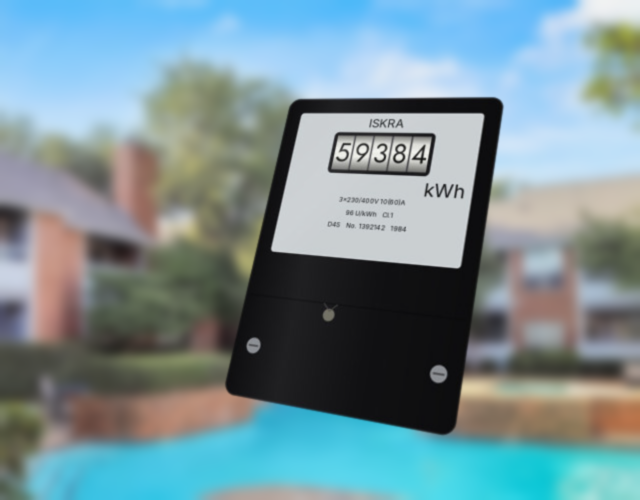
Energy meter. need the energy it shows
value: 59384 kWh
